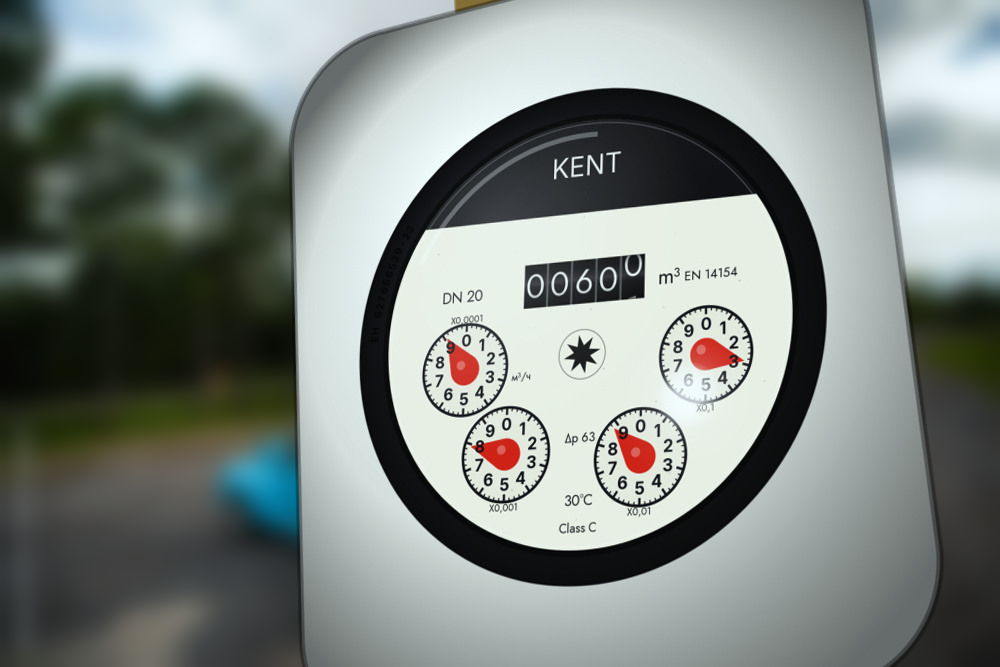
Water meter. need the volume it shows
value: 600.2879 m³
